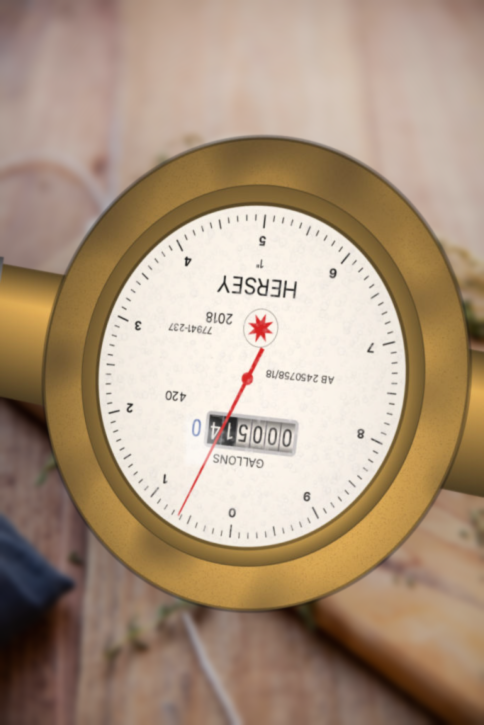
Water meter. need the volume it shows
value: 5140.6 gal
